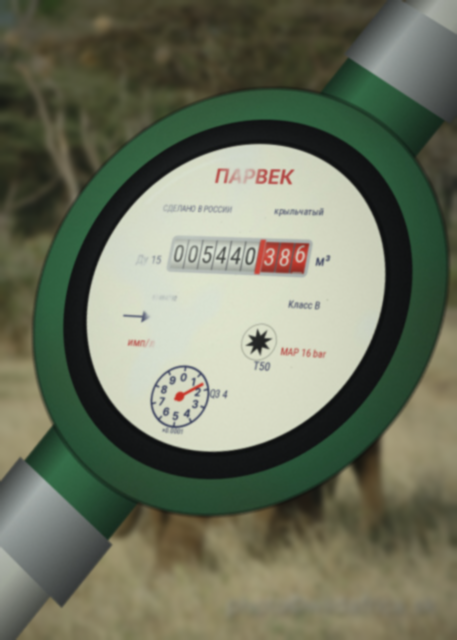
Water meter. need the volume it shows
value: 5440.3861 m³
